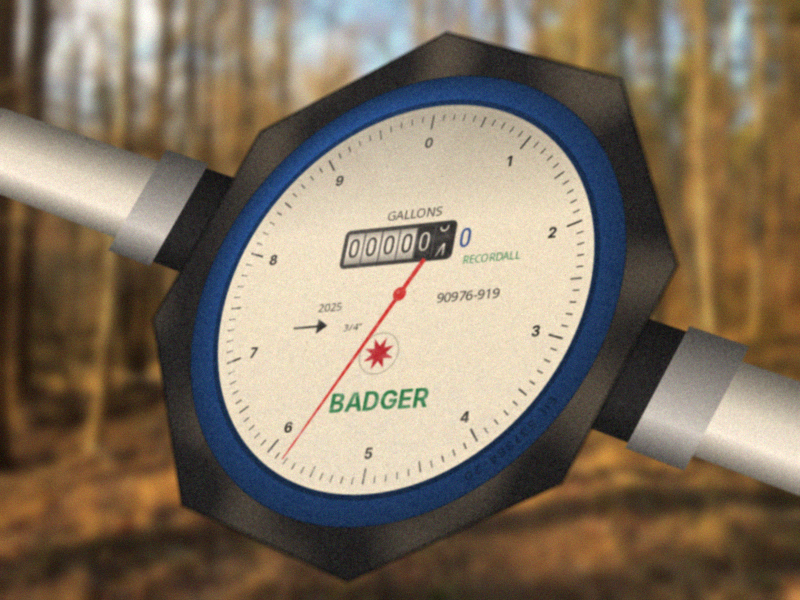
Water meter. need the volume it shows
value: 35.8 gal
